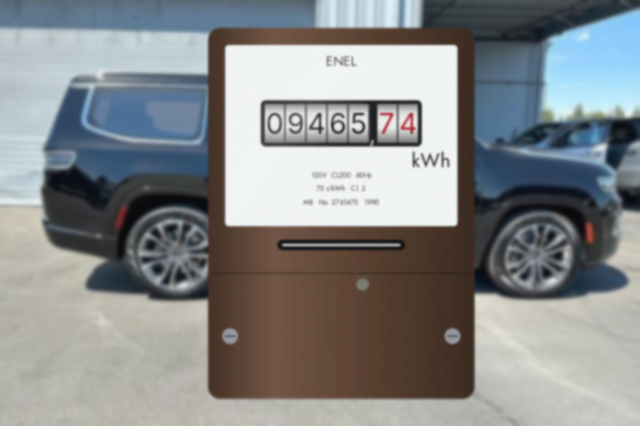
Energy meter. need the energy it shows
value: 9465.74 kWh
